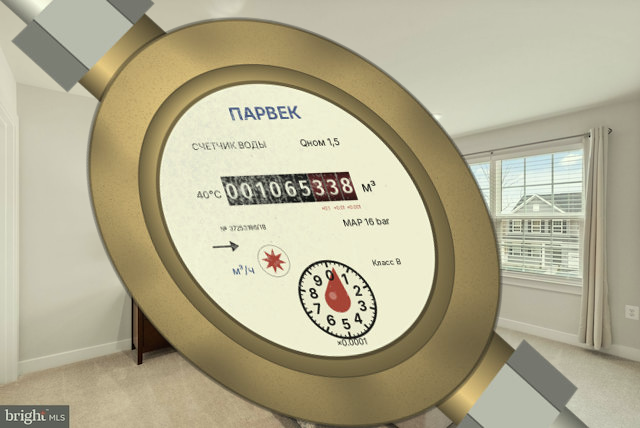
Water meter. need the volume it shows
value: 1065.3380 m³
